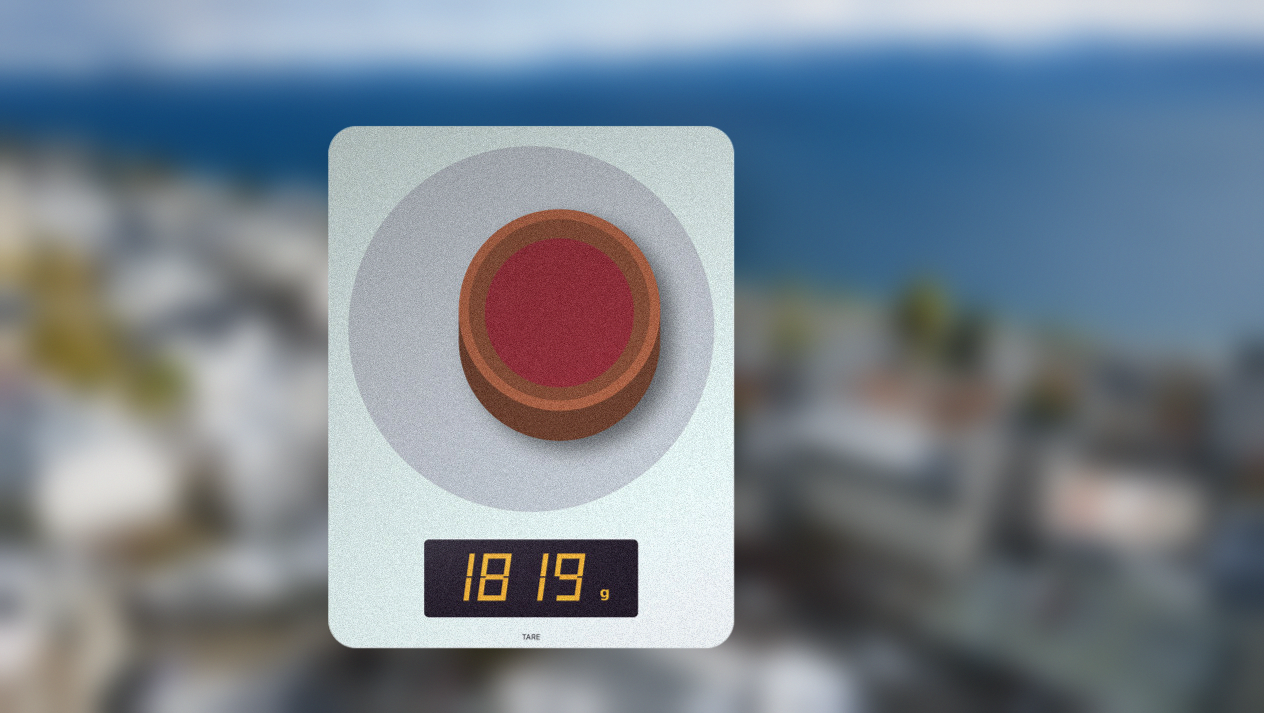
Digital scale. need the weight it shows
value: 1819 g
